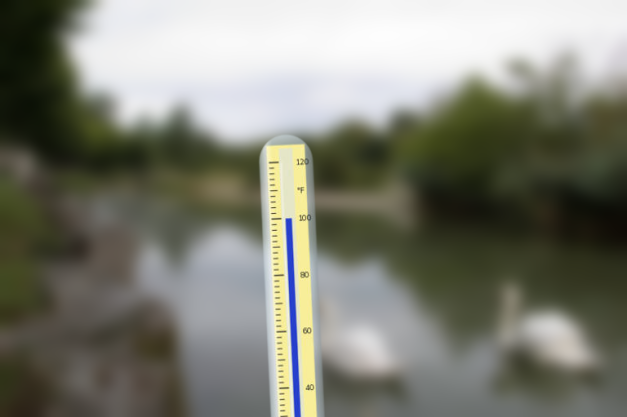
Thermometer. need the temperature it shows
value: 100 °F
